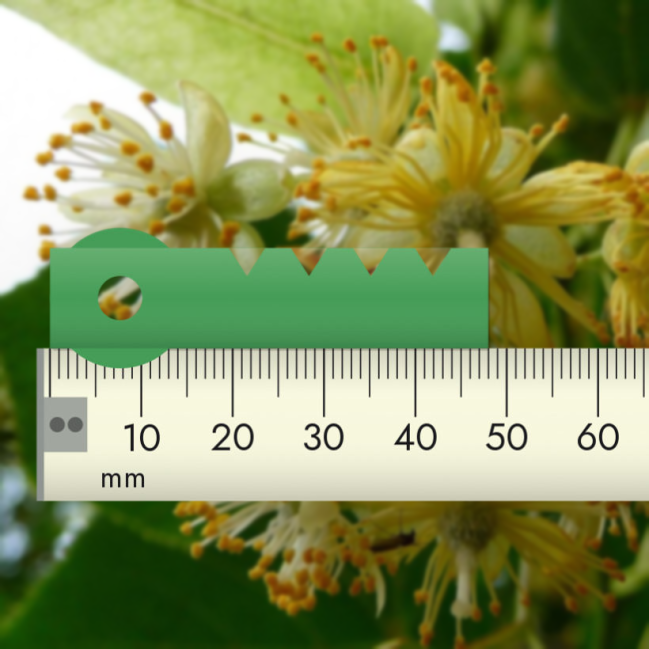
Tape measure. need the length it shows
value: 48 mm
